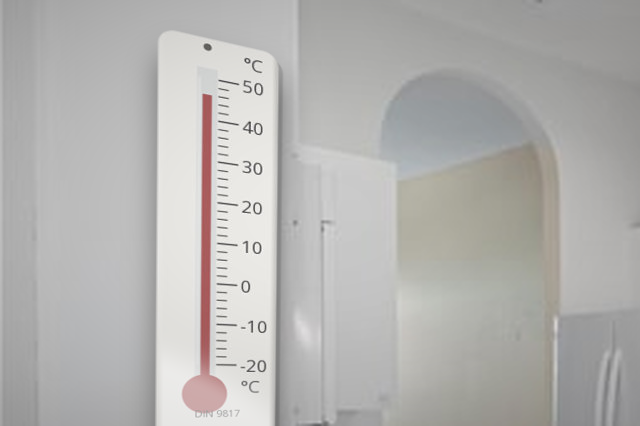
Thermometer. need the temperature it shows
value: 46 °C
